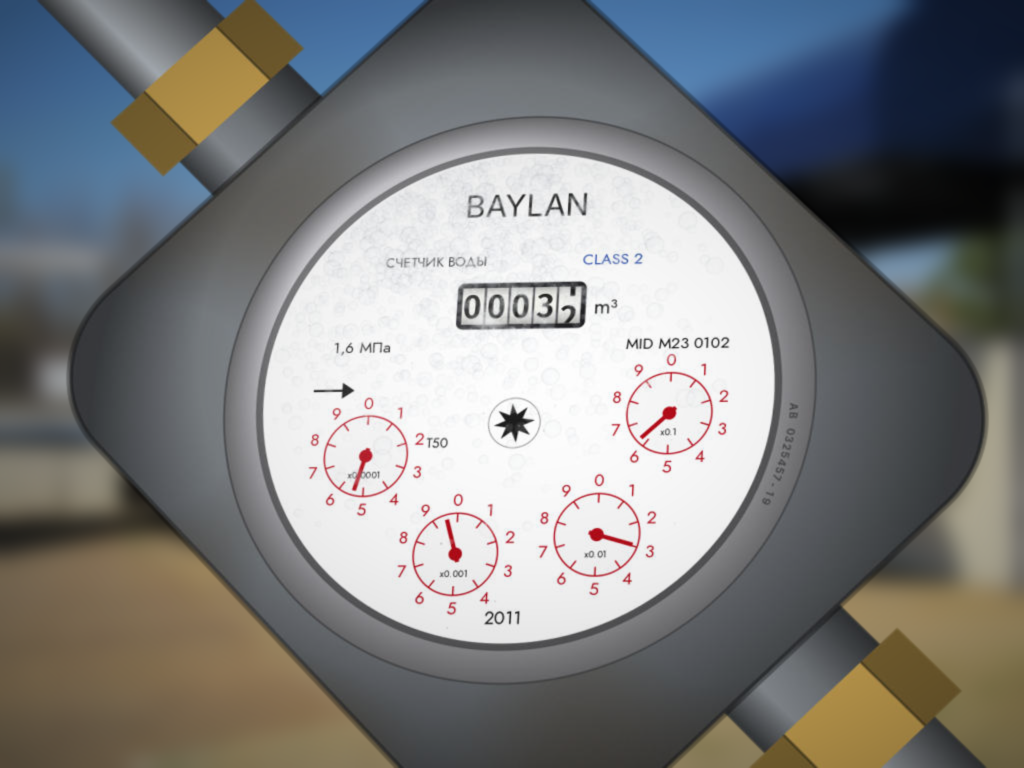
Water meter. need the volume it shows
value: 31.6295 m³
